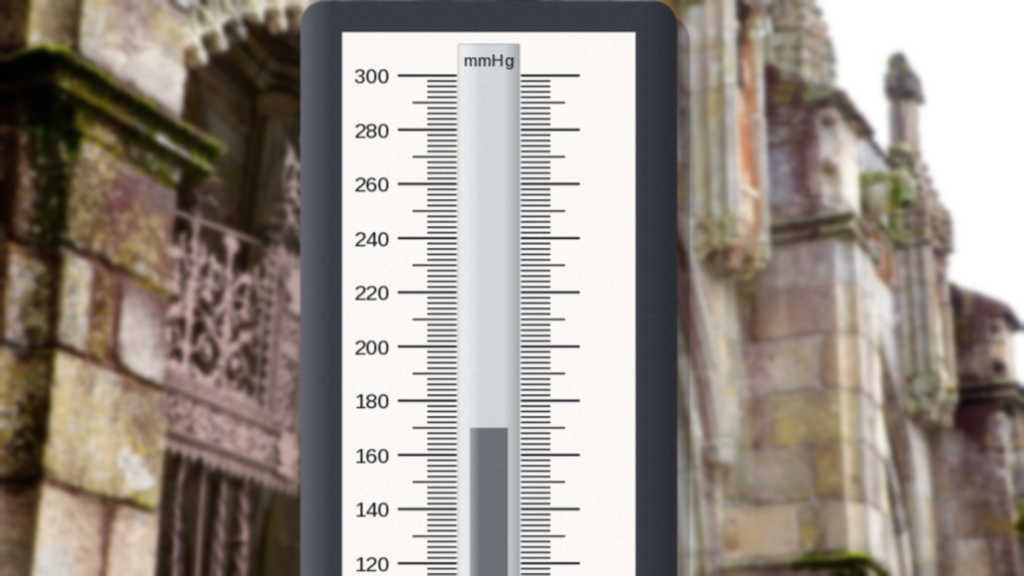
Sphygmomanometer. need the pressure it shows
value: 170 mmHg
